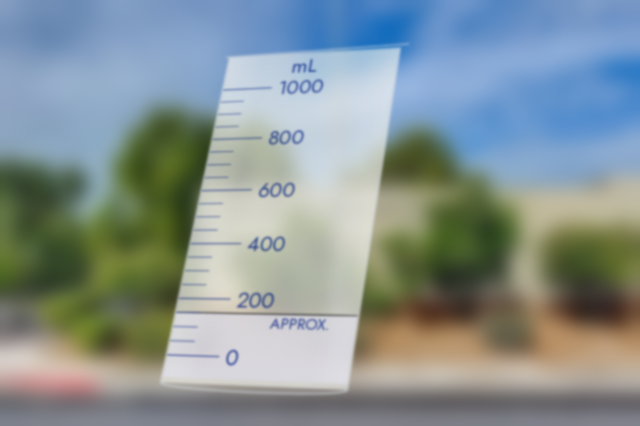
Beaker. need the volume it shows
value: 150 mL
